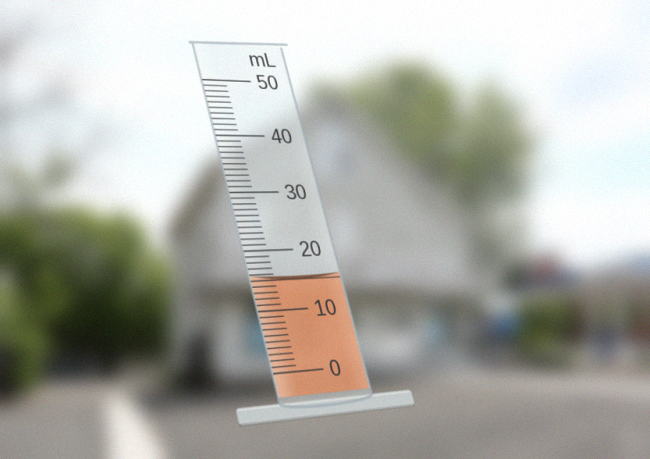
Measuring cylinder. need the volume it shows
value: 15 mL
